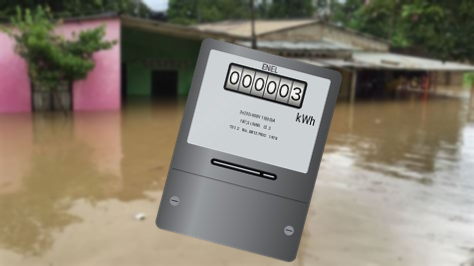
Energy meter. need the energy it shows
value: 3 kWh
